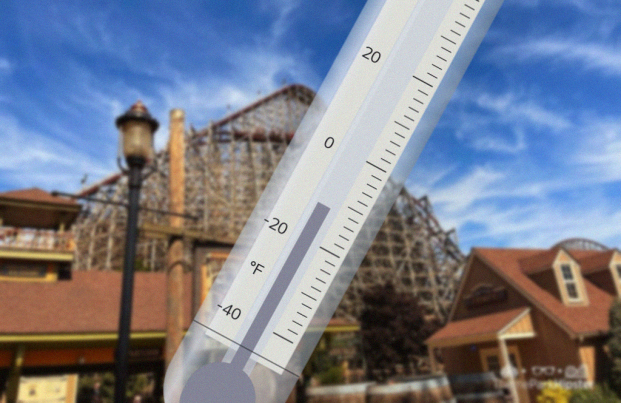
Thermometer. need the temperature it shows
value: -12 °F
